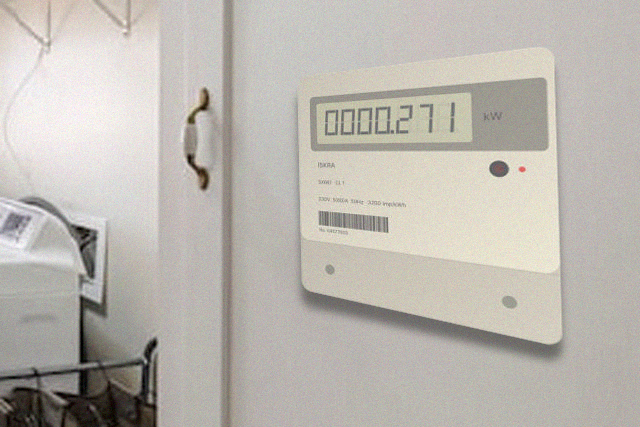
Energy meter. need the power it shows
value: 0.271 kW
